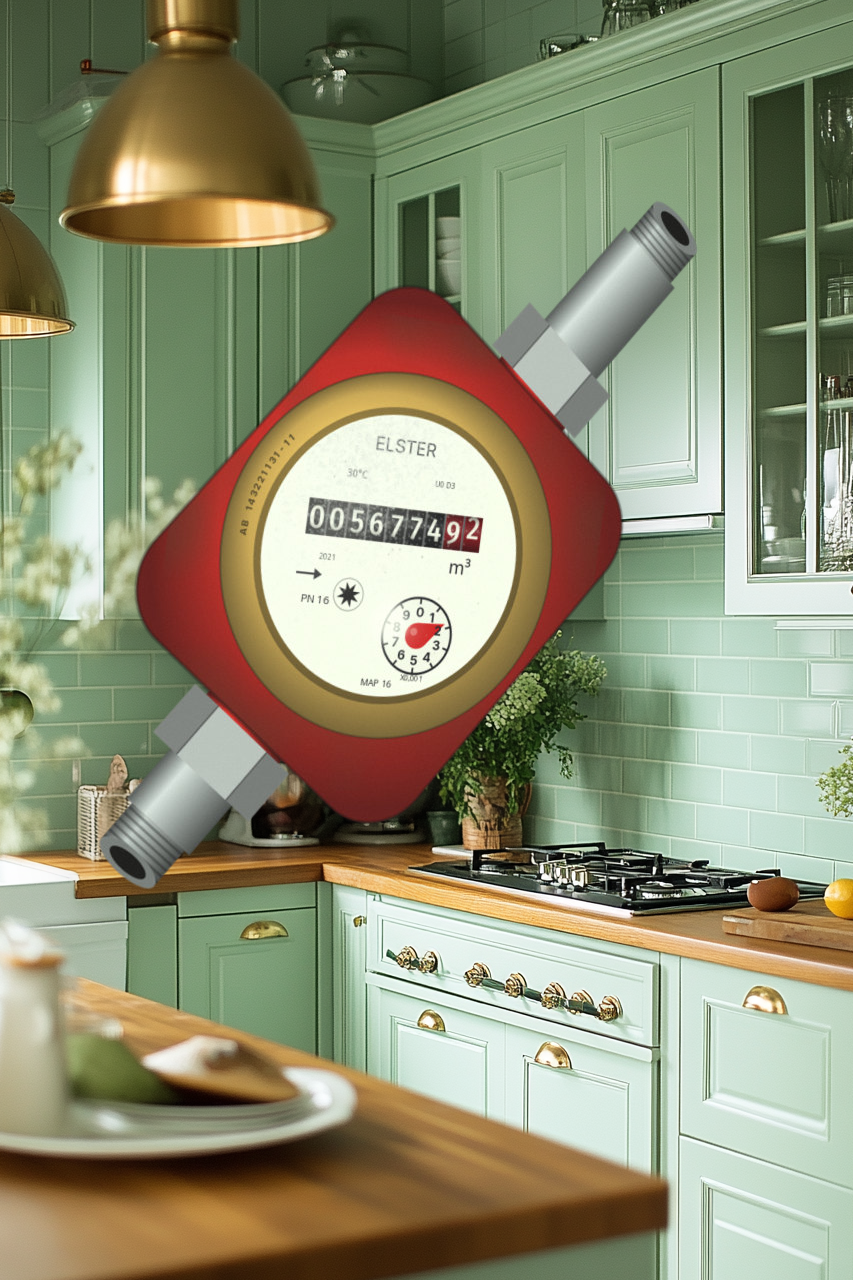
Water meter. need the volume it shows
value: 56774.921 m³
